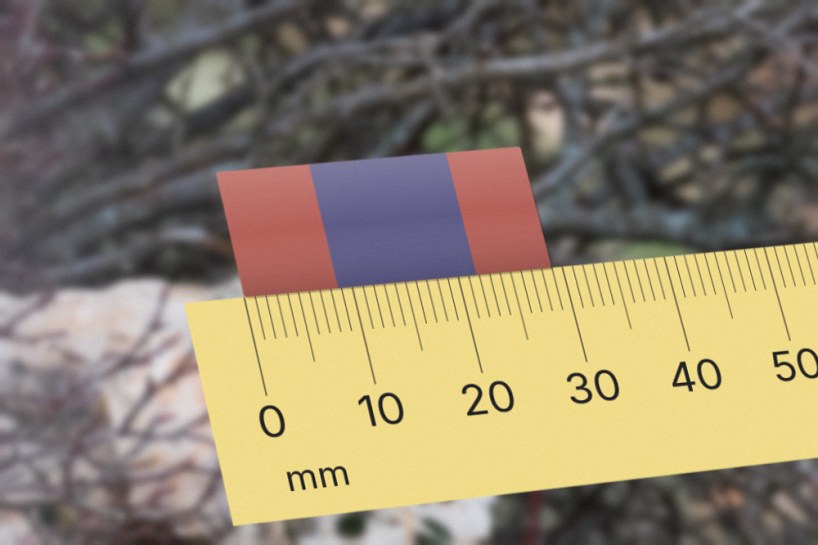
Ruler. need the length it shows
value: 29 mm
